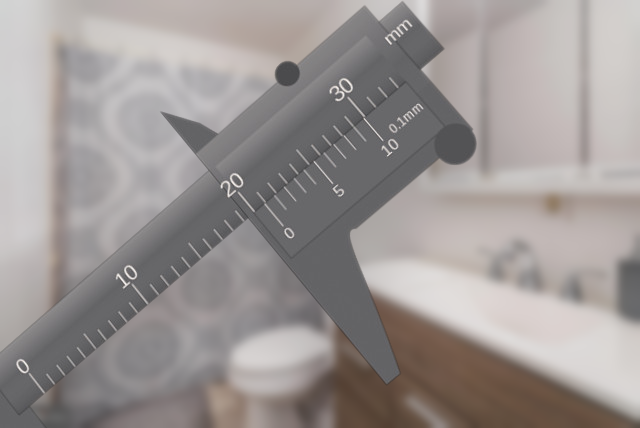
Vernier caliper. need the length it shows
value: 20.9 mm
